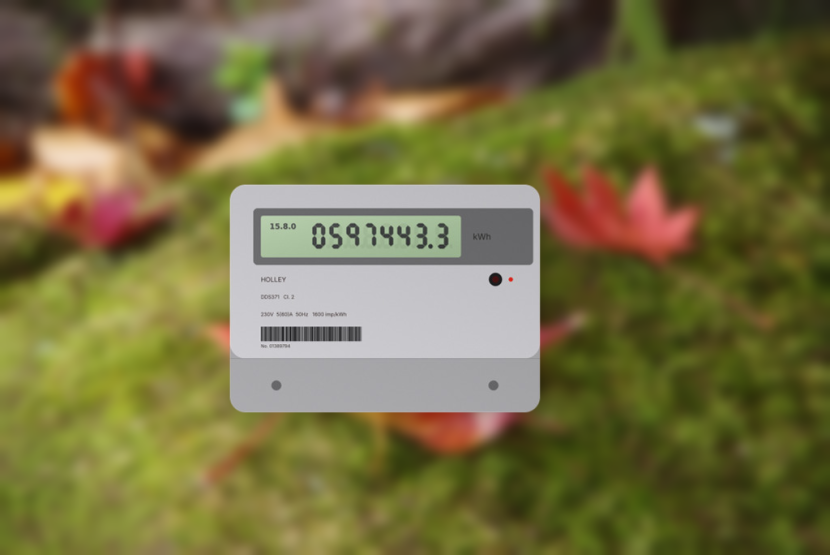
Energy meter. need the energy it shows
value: 597443.3 kWh
